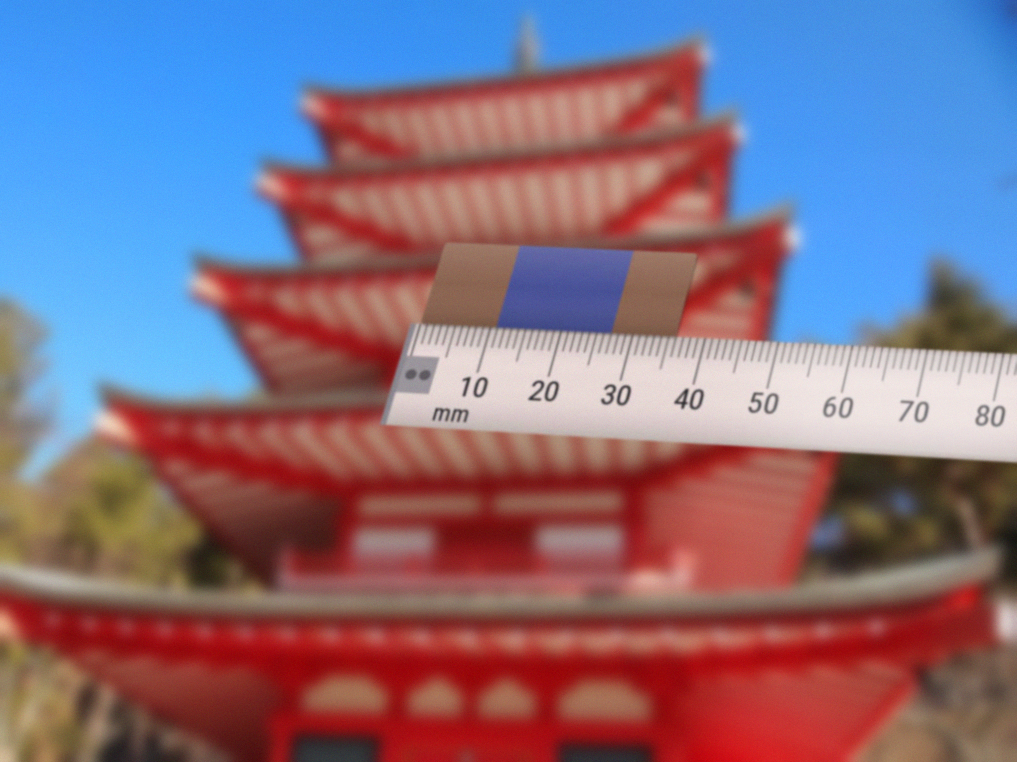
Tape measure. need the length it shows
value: 36 mm
